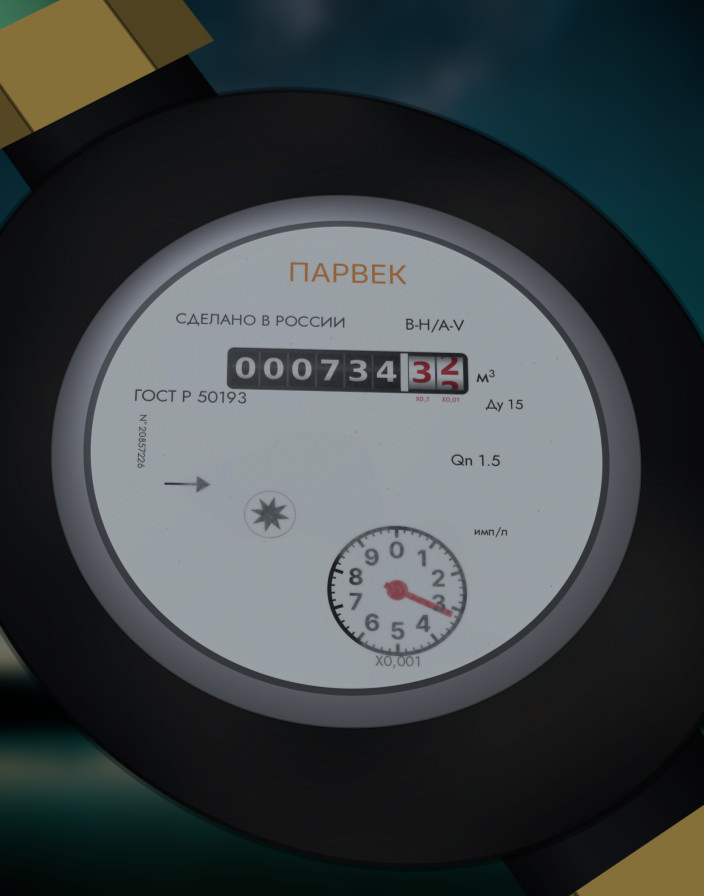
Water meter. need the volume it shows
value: 734.323 m³
